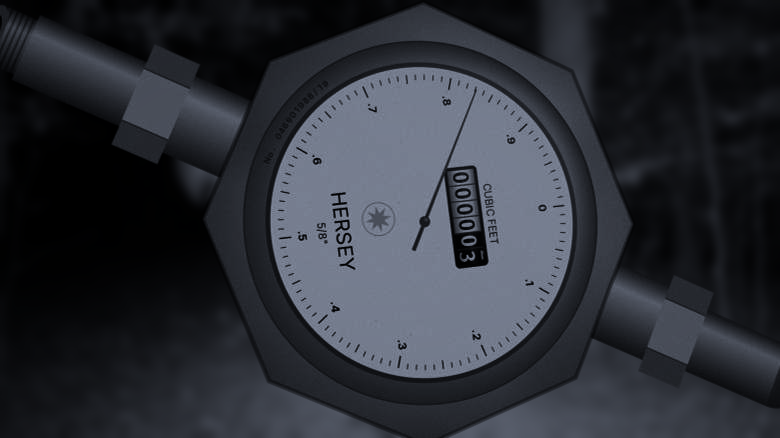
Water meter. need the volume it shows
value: 2.83 ft³
